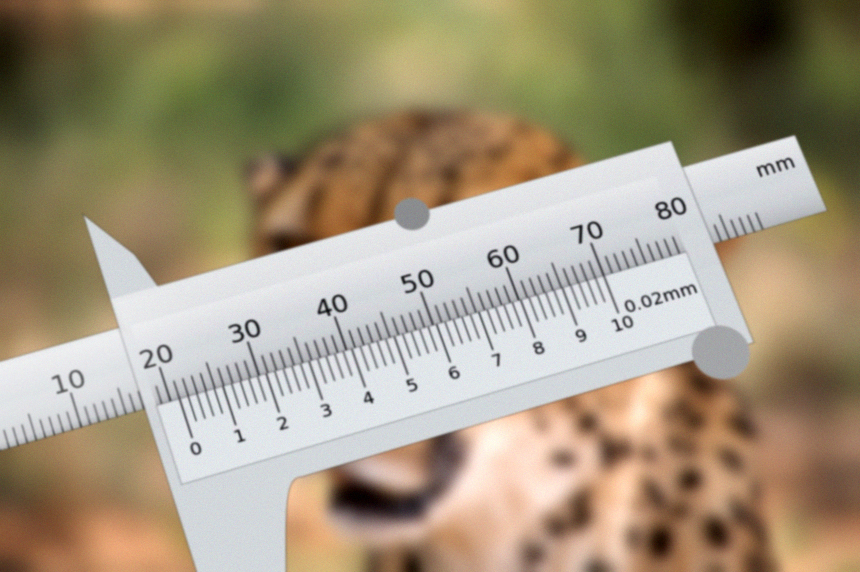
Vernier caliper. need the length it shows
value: 21.0 mm
